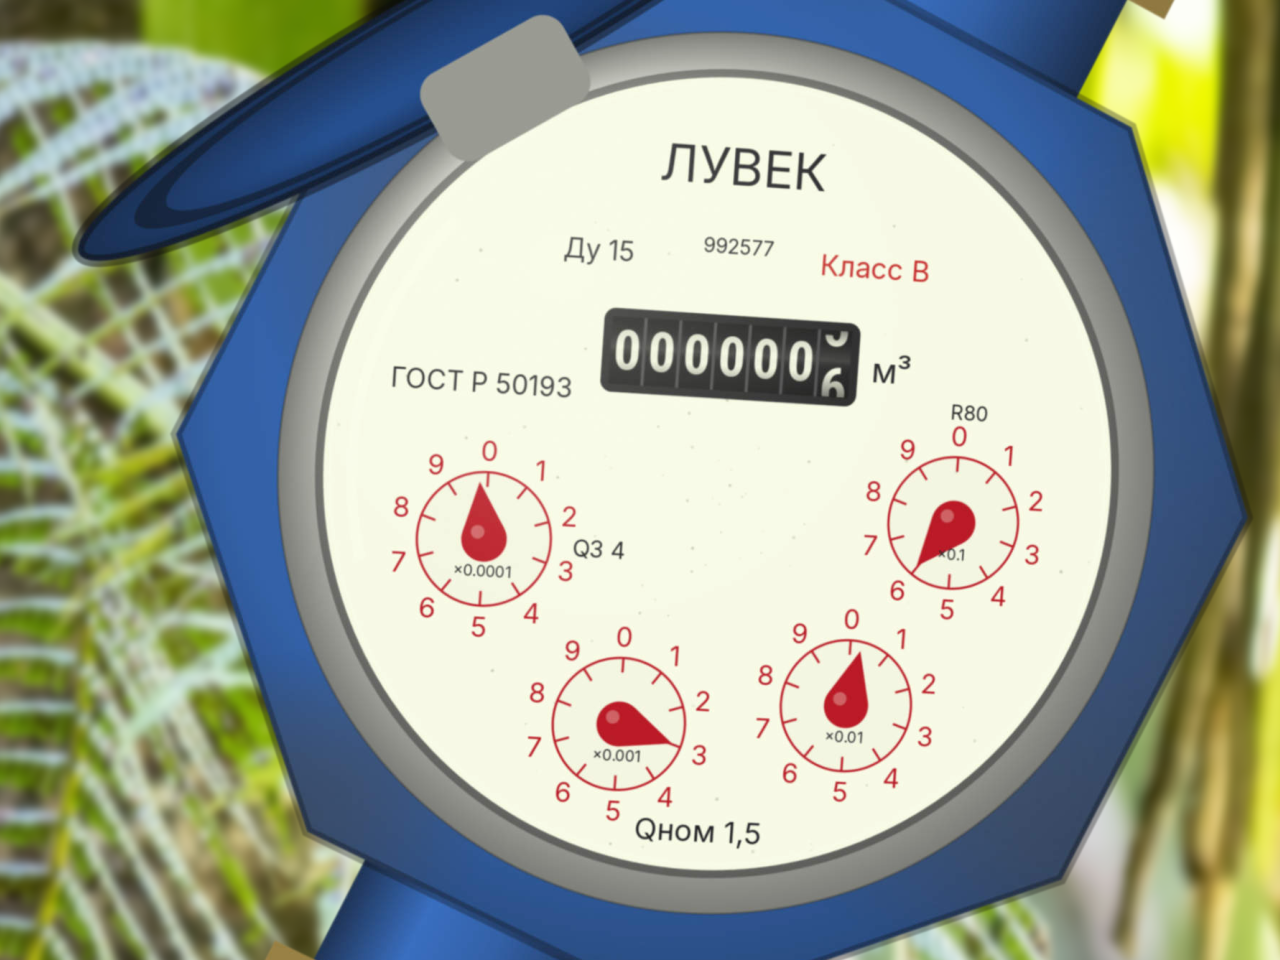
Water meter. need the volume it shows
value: 5.6029 m³
